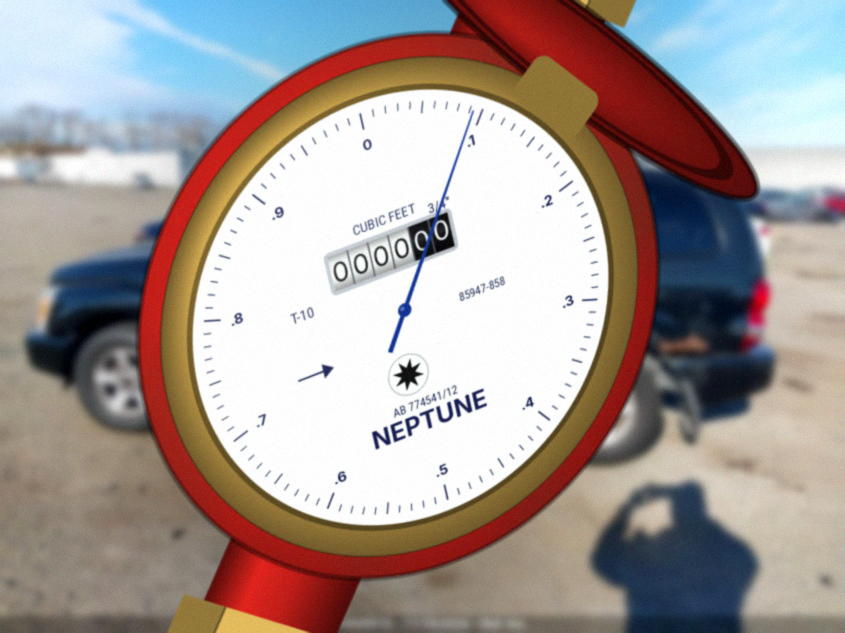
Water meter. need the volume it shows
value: 0.09 ft³
